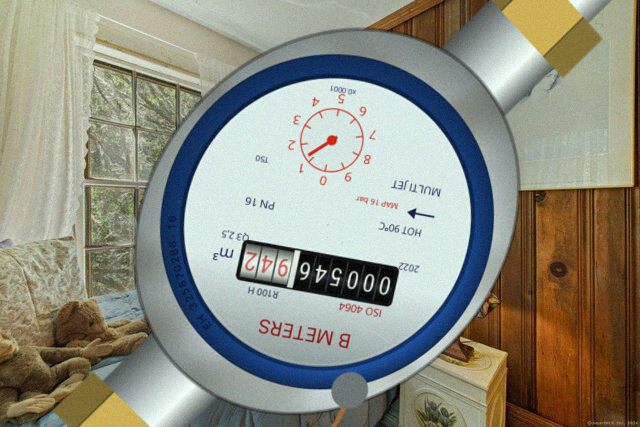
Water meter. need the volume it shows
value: 546.9421 m³
